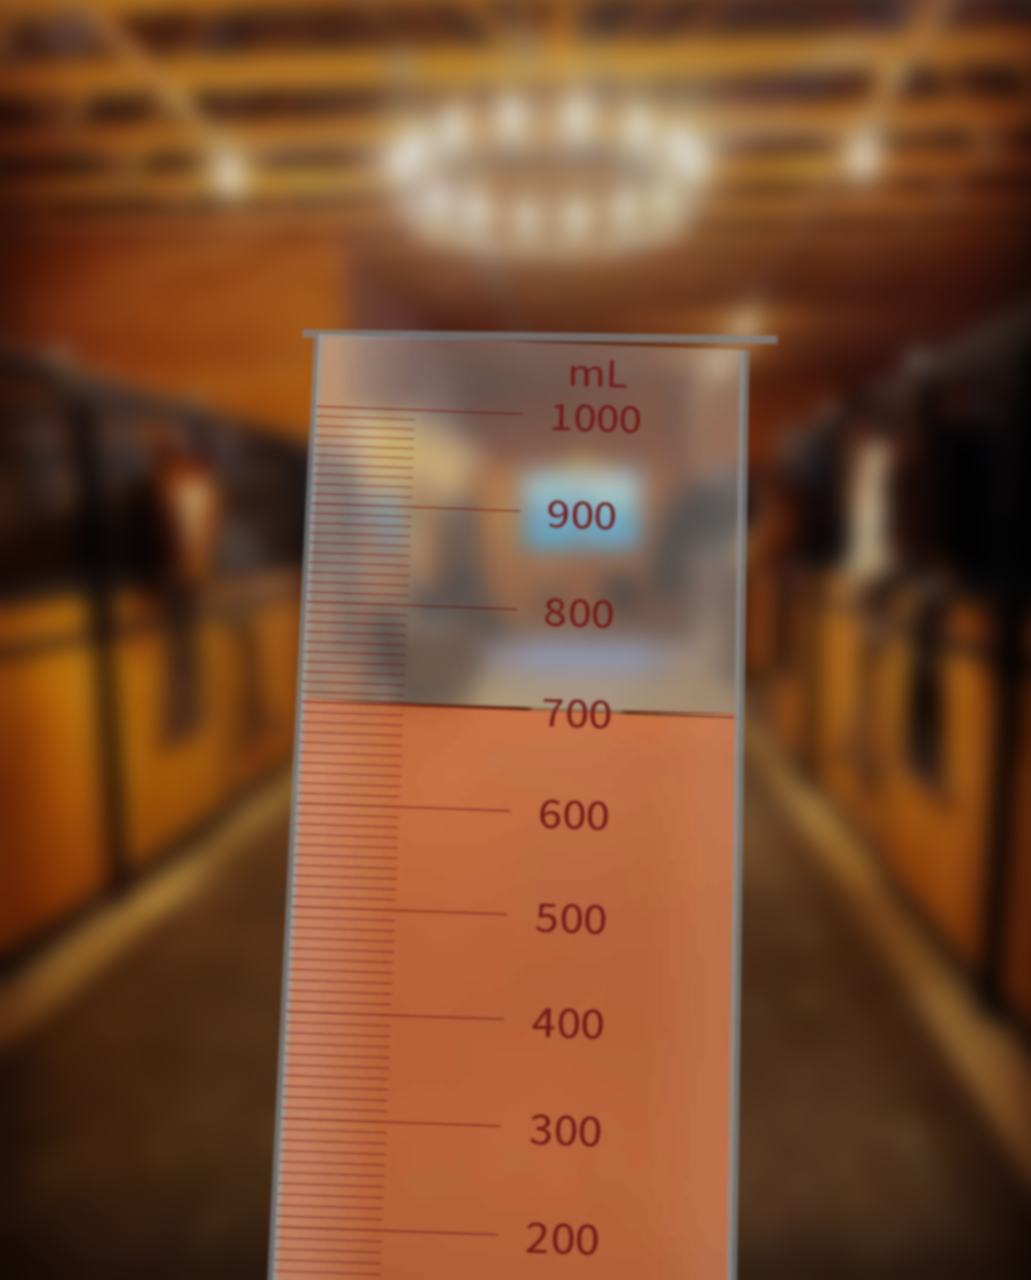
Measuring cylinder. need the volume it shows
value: 700 mL
